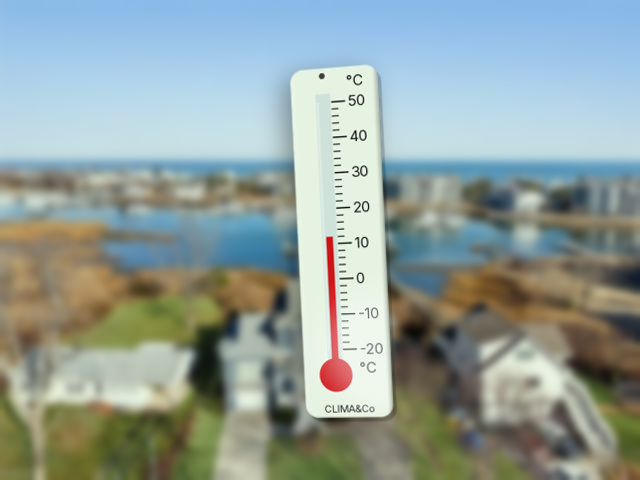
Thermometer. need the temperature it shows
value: 12 °C
